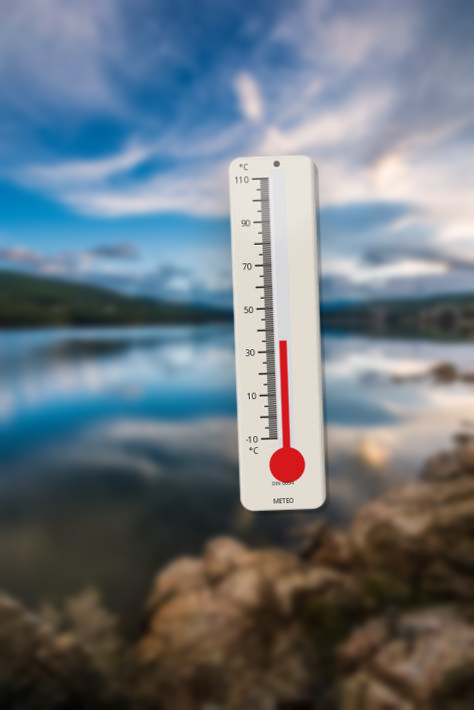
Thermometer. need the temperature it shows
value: 35 °C
